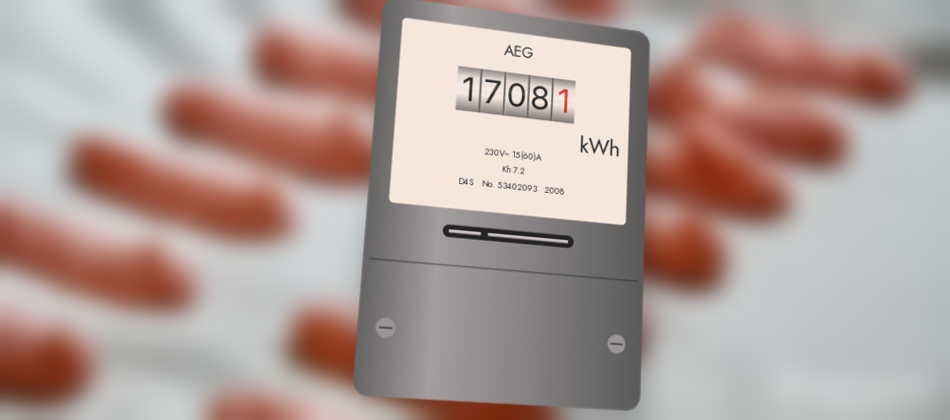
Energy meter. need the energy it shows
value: 1708.1 kWh
